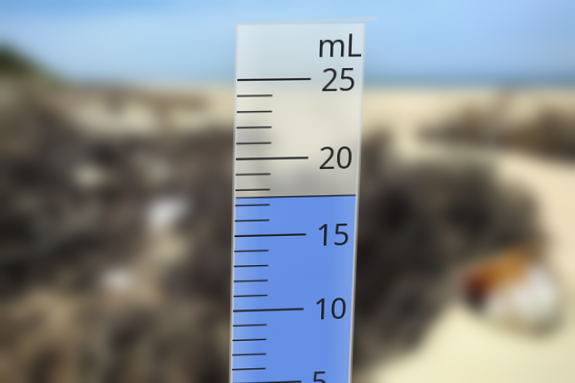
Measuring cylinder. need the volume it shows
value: 17.5 mL
